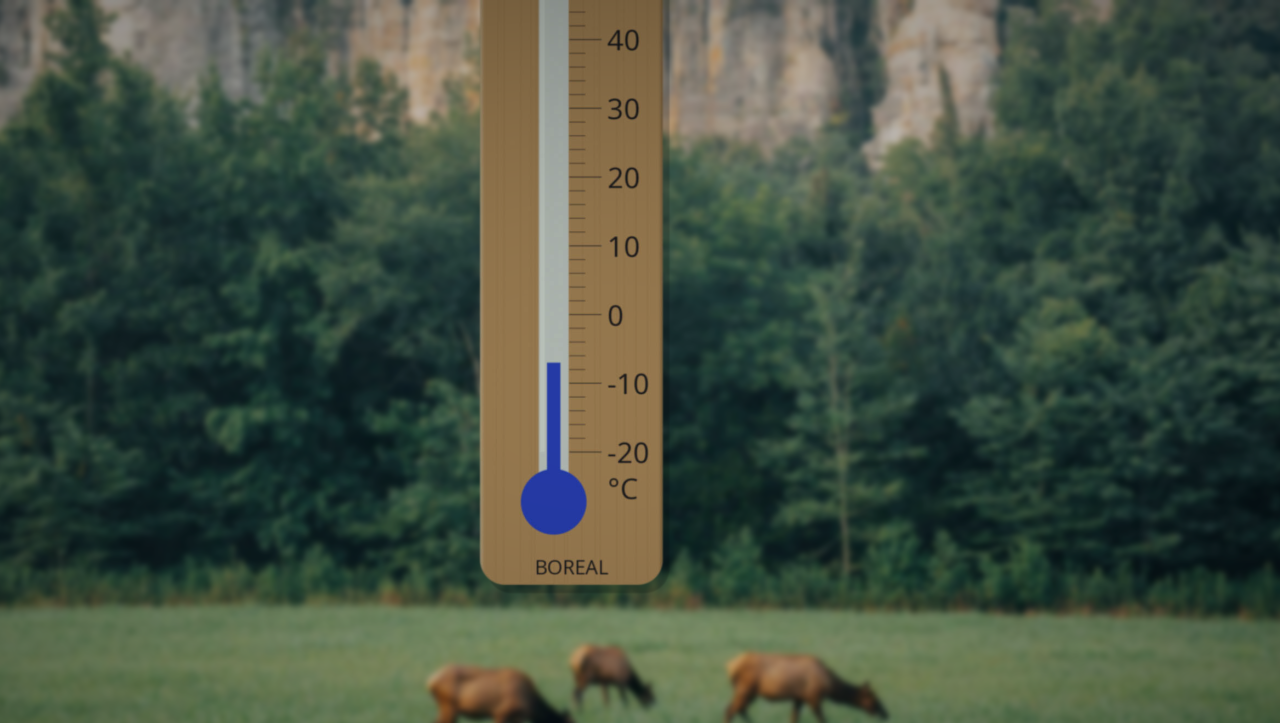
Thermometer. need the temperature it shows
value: -7 °C
